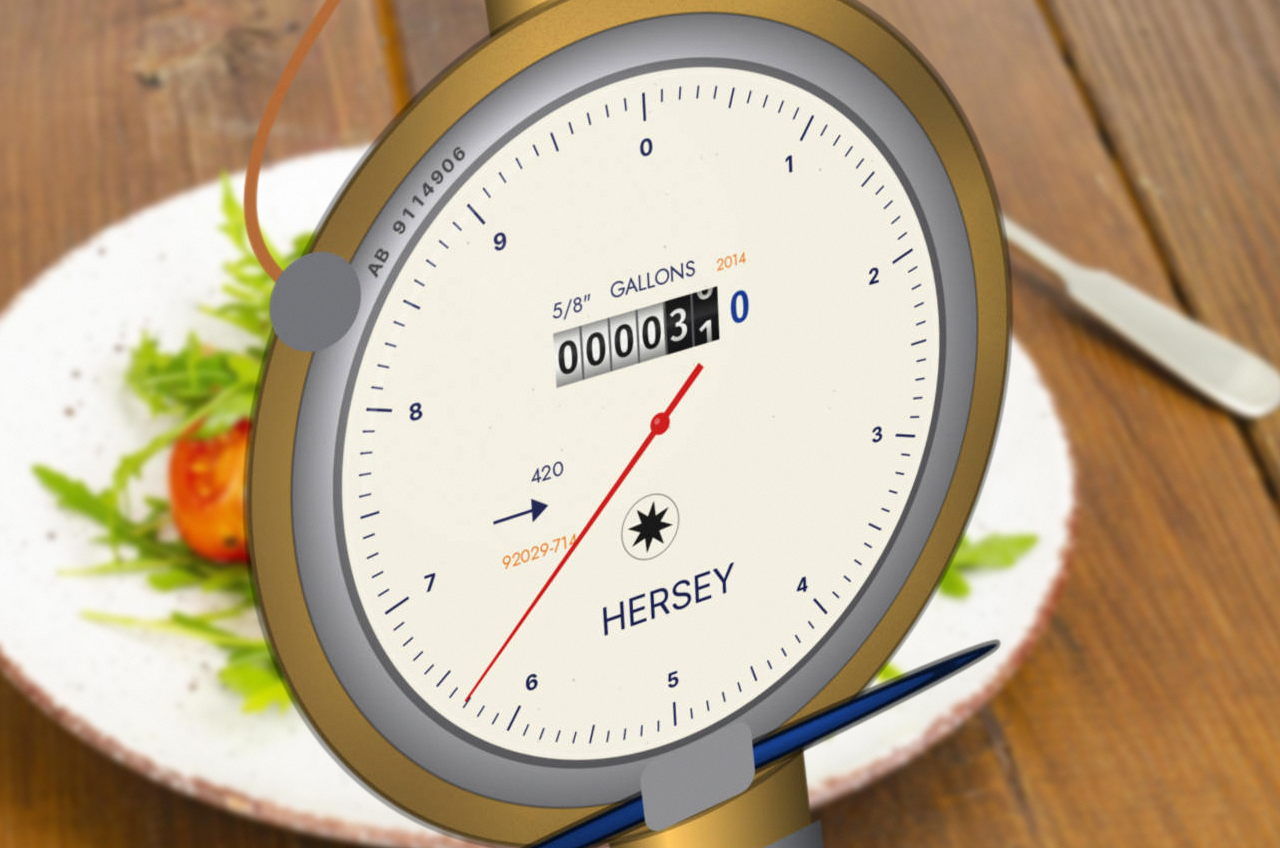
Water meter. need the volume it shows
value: 306.3 gal
